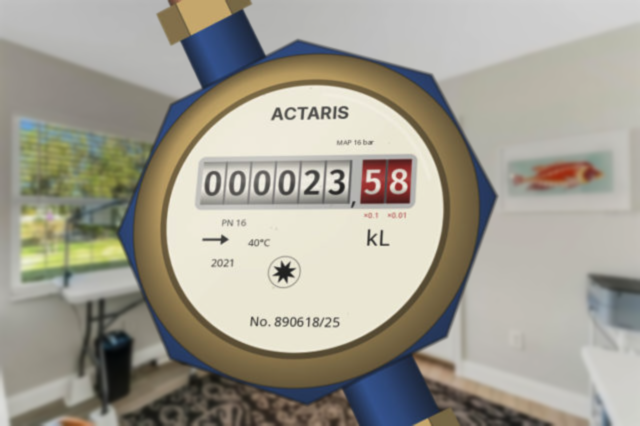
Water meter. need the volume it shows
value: 23.58 kL
